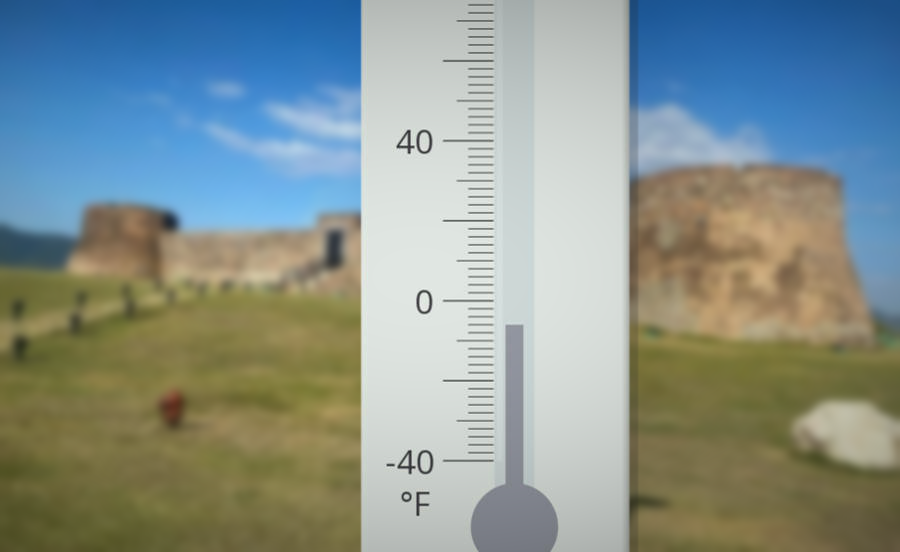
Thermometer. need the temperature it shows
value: -6 °F
